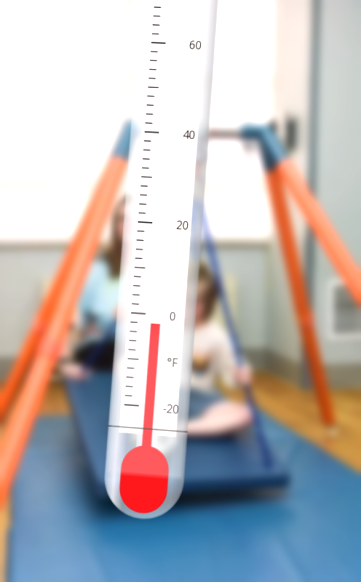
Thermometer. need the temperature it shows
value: -2 °F
